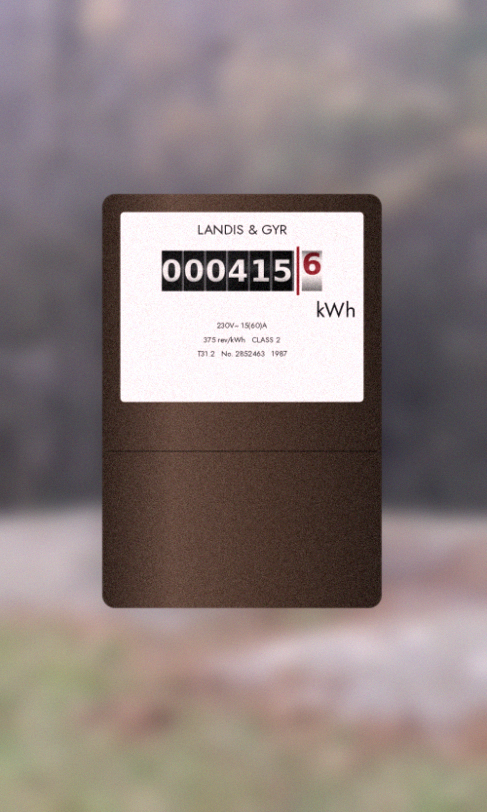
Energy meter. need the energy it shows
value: 415.6 kWh
